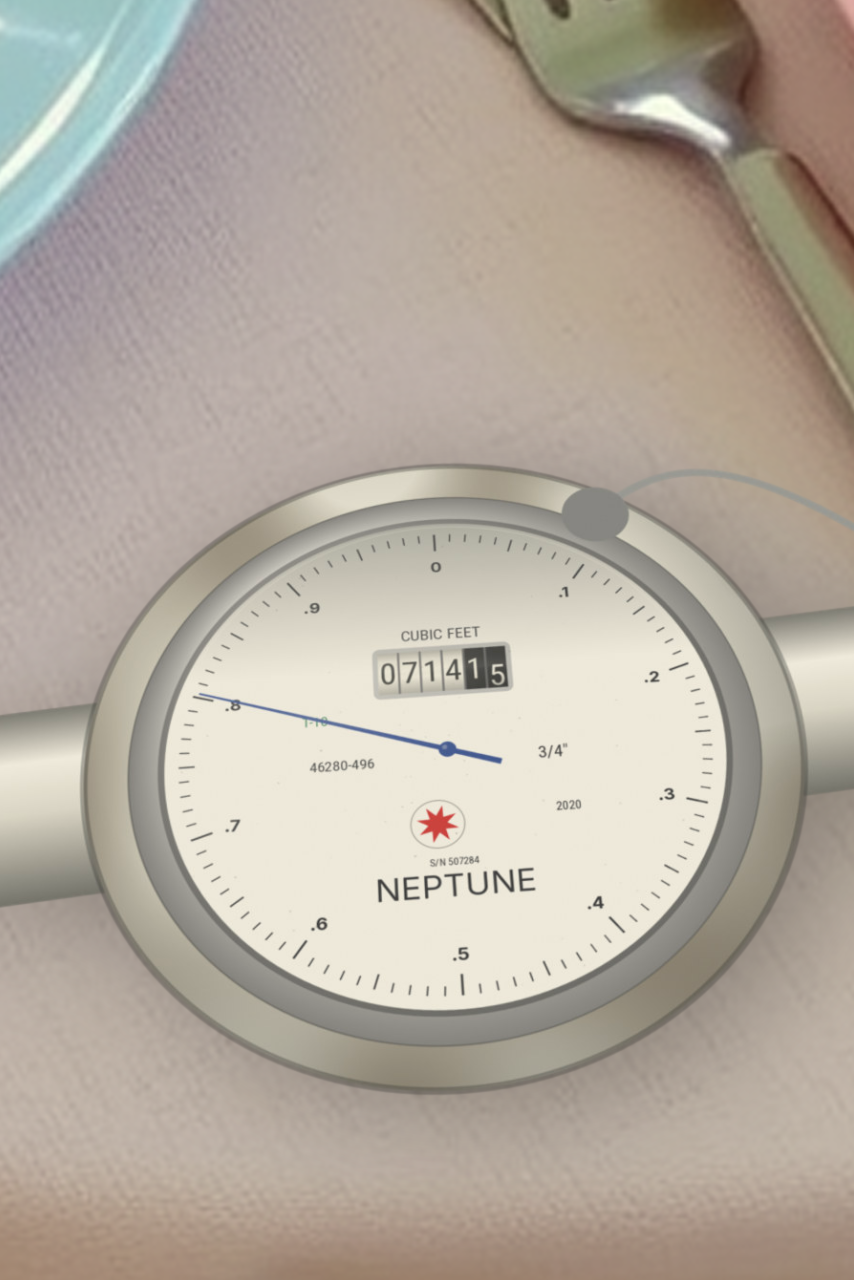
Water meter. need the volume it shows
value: 71414.80 ft³
